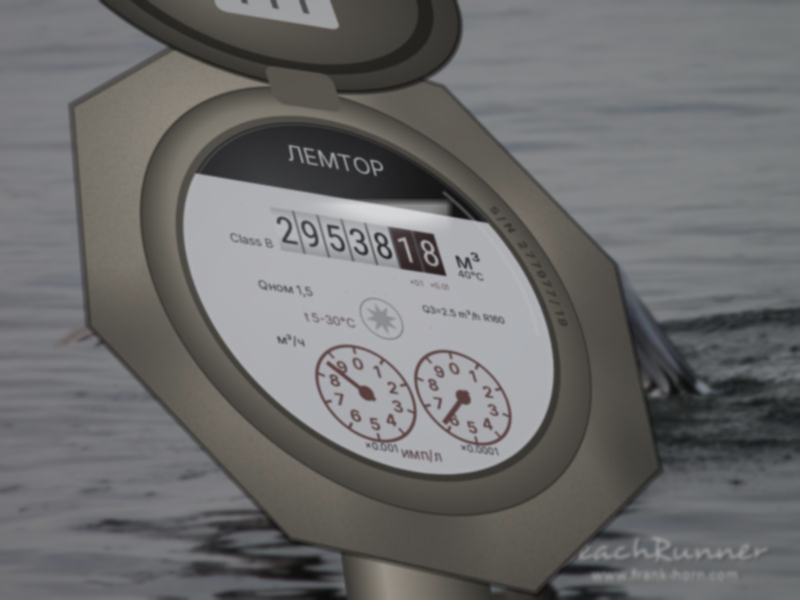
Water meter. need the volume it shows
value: 29538.1886 m³
